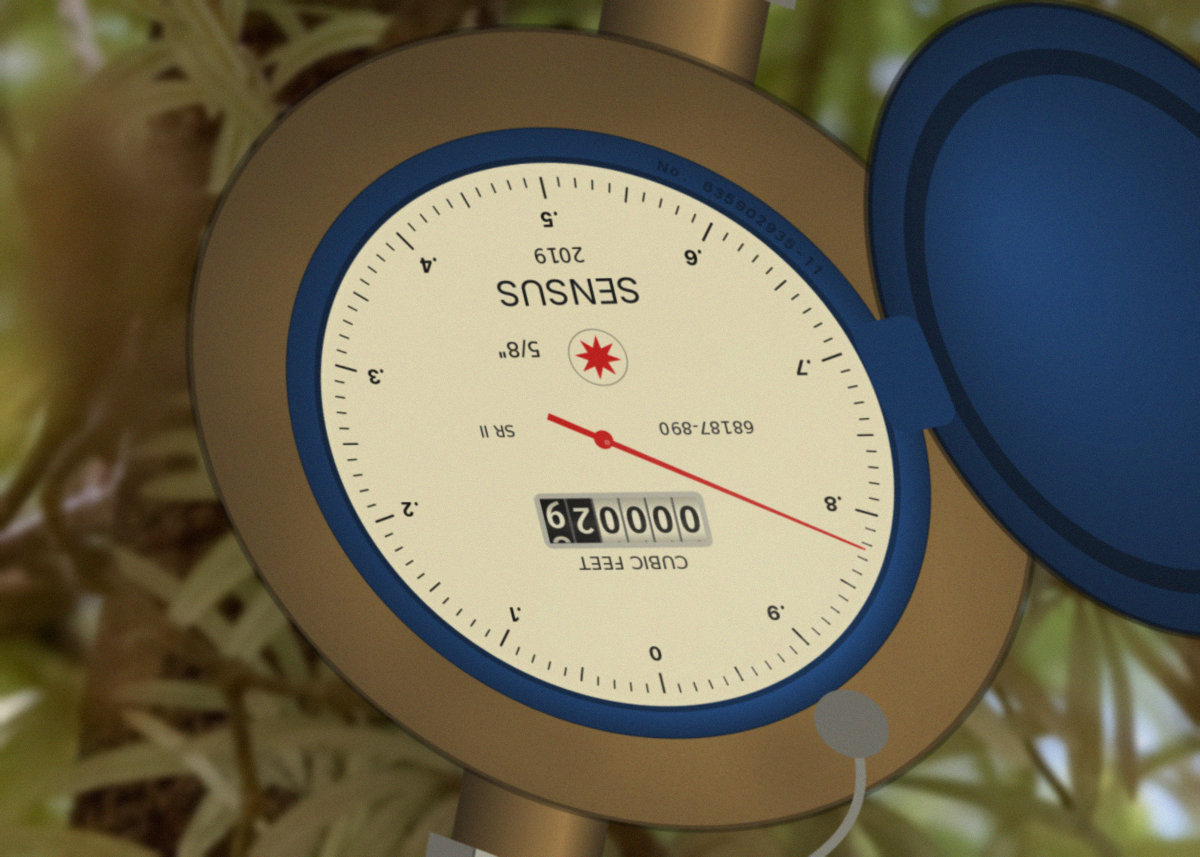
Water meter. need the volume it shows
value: 28.82 ft³
